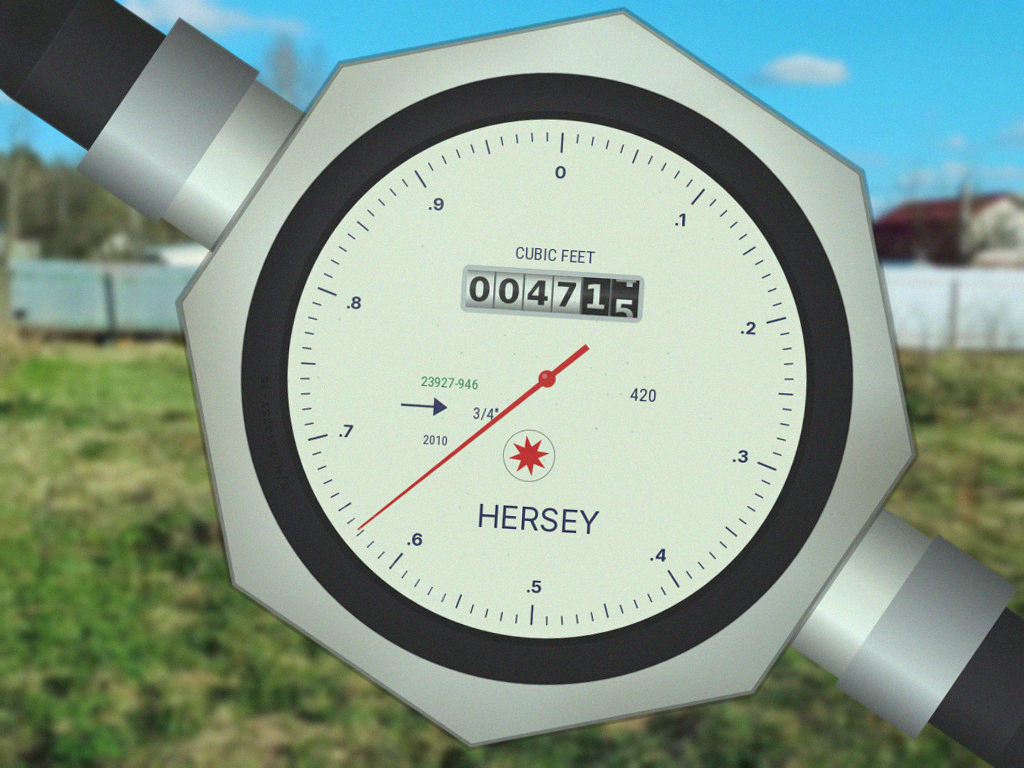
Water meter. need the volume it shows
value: 4714.63 ft³
